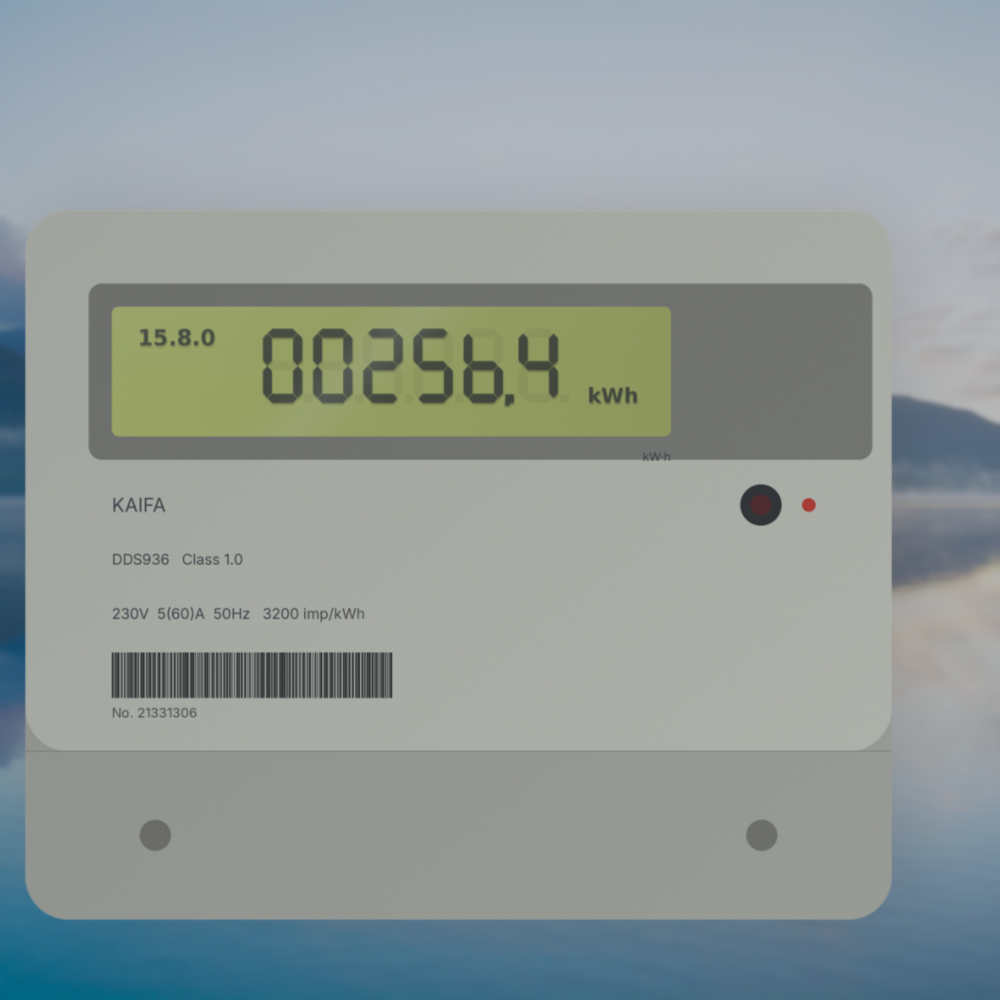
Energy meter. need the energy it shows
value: 256.4 kWh
